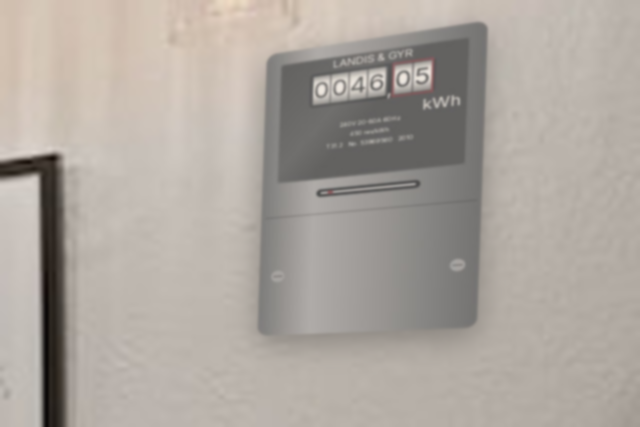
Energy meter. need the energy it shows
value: 46.05 kWh
